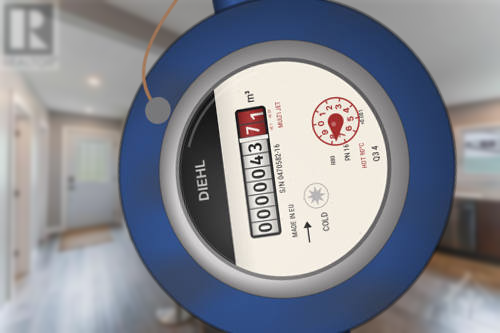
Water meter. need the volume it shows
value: 43.707 m³
